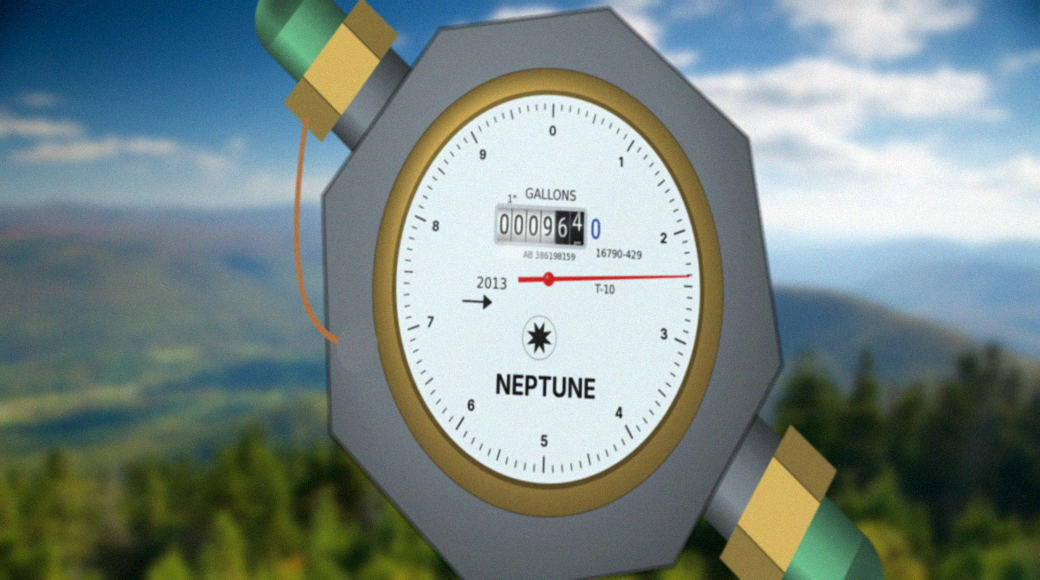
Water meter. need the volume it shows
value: 9642.4 gal
